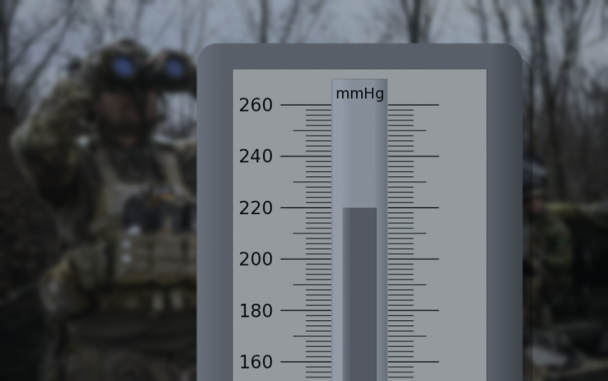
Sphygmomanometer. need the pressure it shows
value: 220 mmHg
